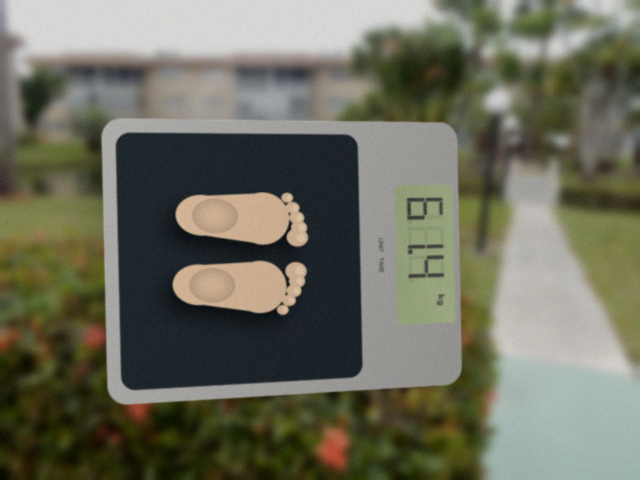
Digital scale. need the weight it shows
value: 61.4 kg
